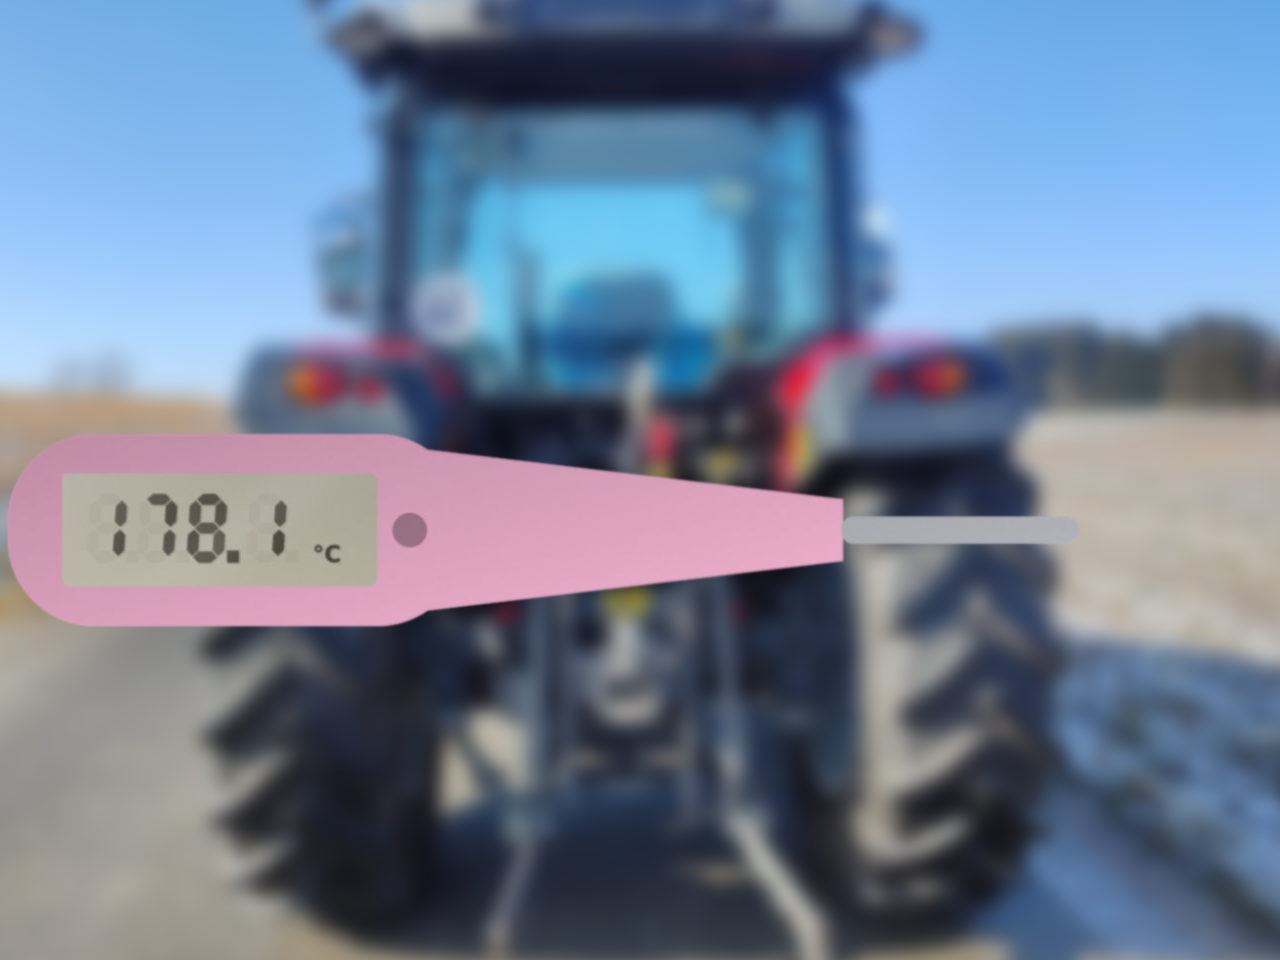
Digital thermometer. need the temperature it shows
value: 178.1 °C
